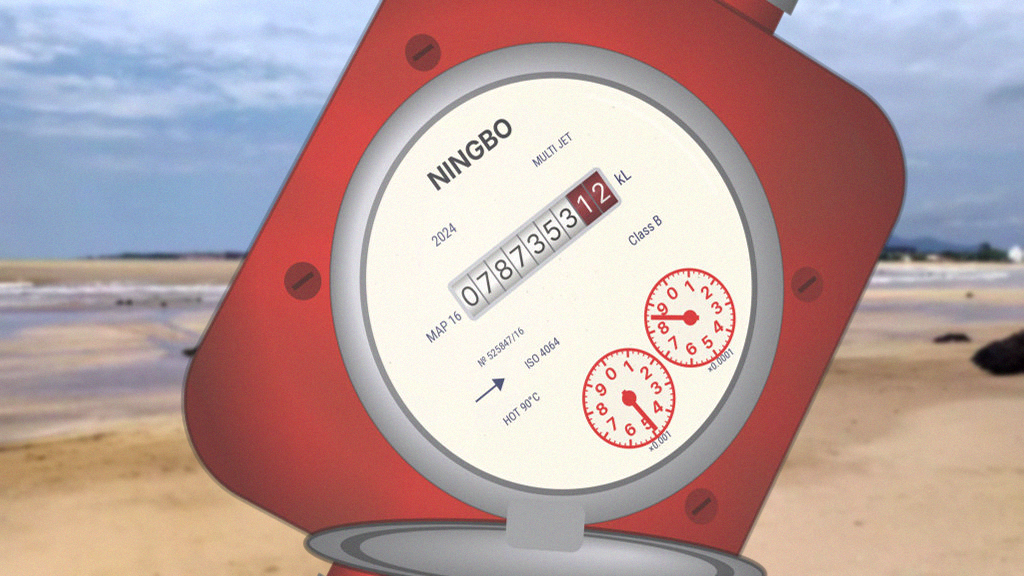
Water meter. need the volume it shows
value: 787353.1248 kL
